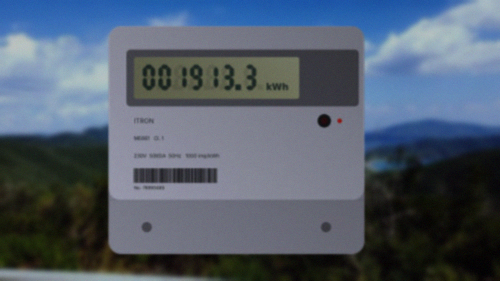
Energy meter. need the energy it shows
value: 1913.3 kWh
